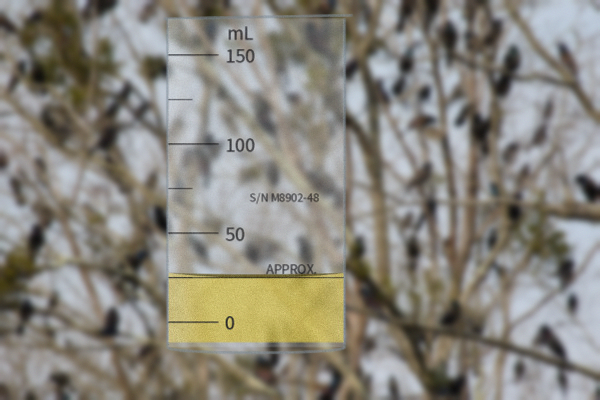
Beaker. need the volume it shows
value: 25 mL
